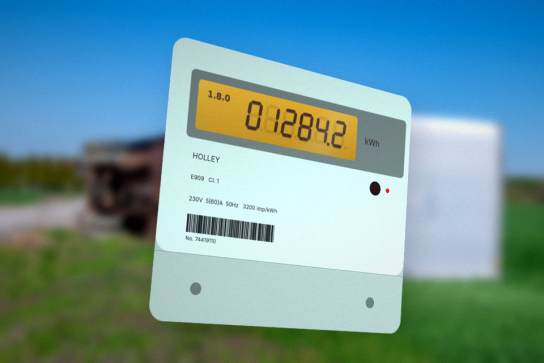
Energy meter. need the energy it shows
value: 1284.2 kWh
